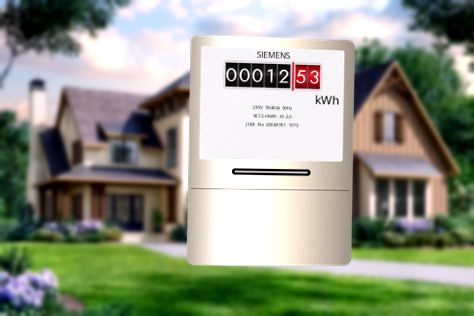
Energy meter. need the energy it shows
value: 12.53 kWh
